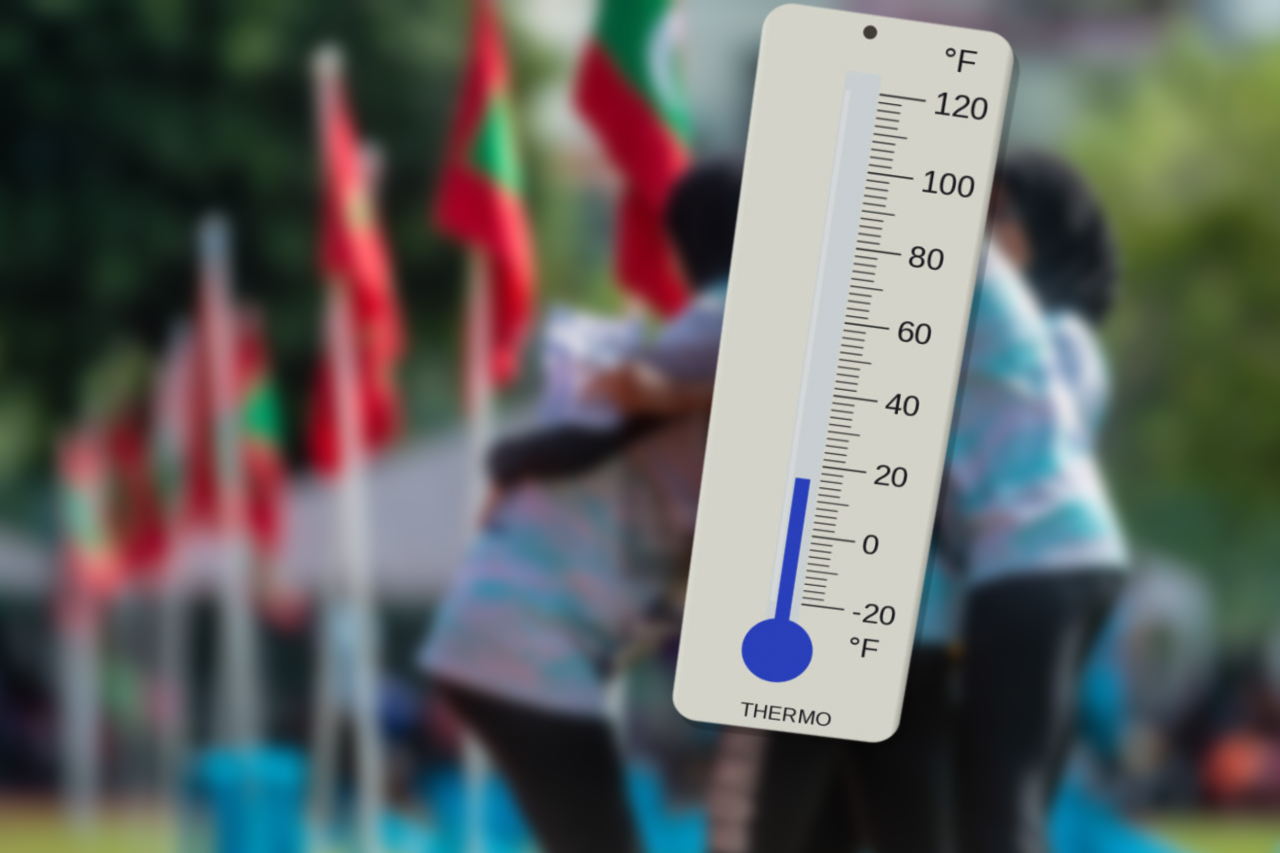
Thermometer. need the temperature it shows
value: 16 °F
